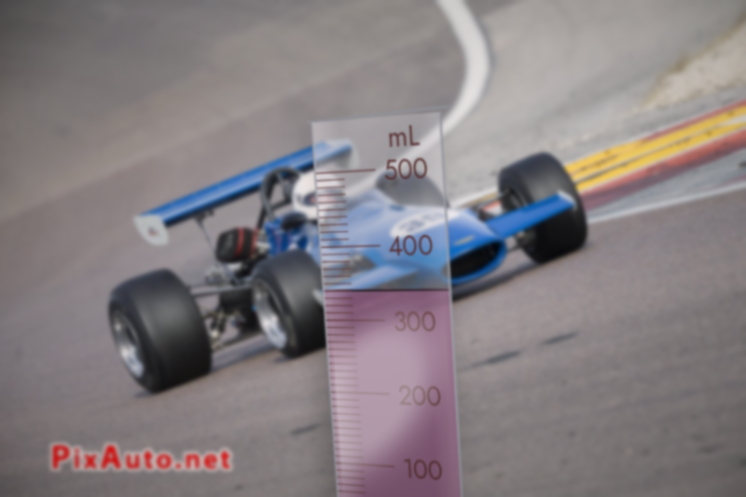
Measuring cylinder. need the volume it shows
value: 340 mL
